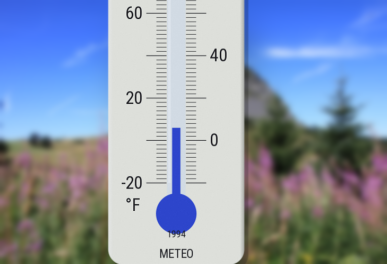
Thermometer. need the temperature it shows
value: 6 °F
